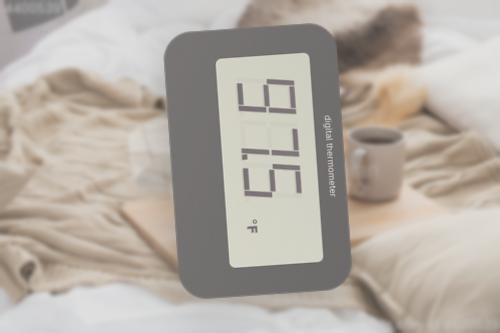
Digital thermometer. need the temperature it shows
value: 97.5 °F
